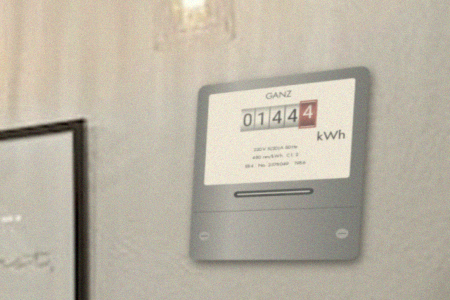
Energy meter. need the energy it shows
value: 144.4 kWh
